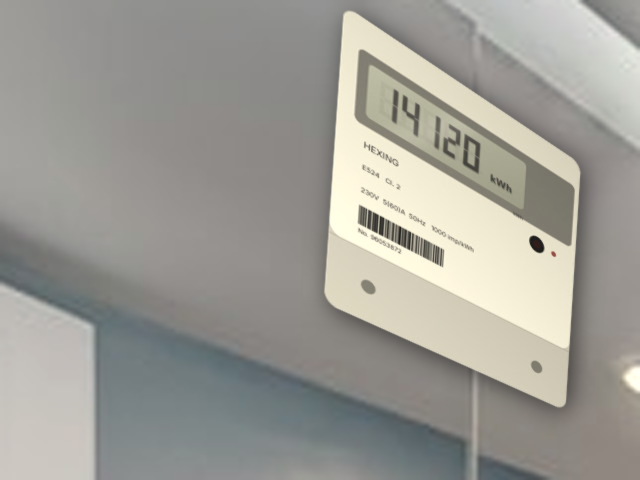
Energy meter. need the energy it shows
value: 14120 kWh
